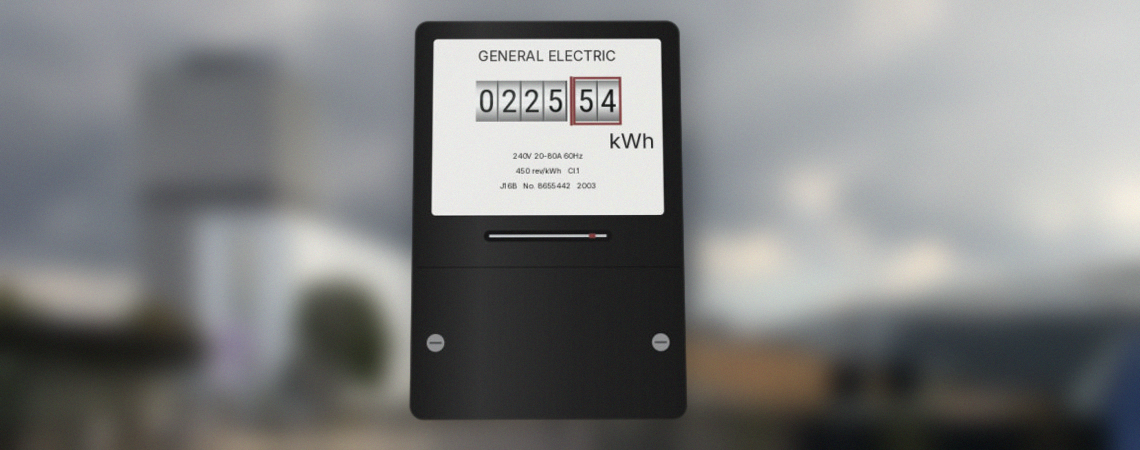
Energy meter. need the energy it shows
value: 225.54 kWh
